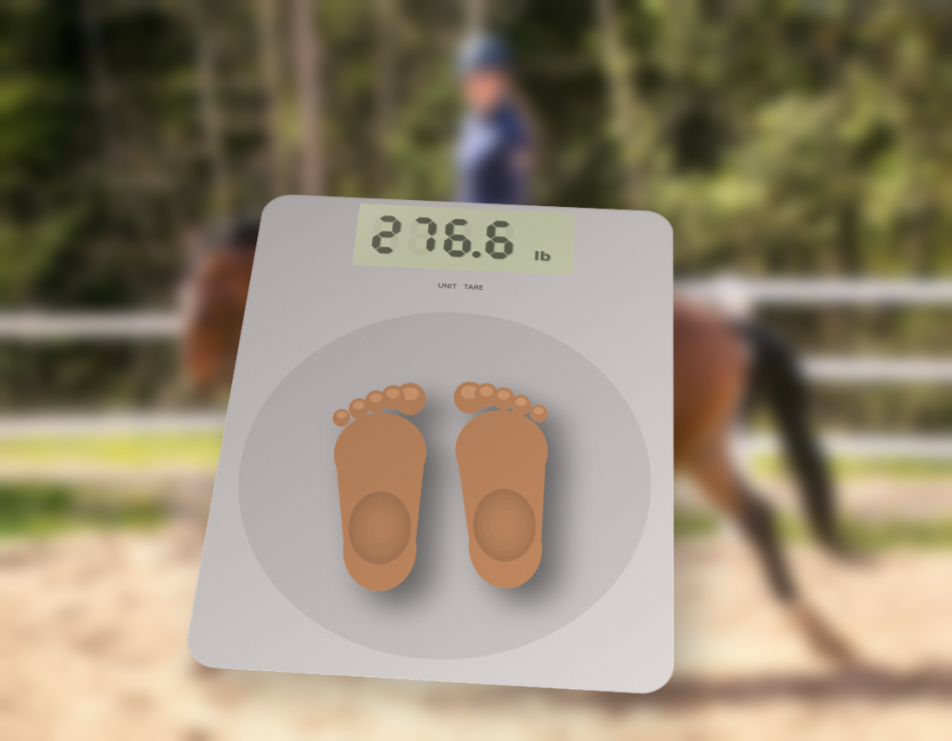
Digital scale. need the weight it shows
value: 276.6 lb
